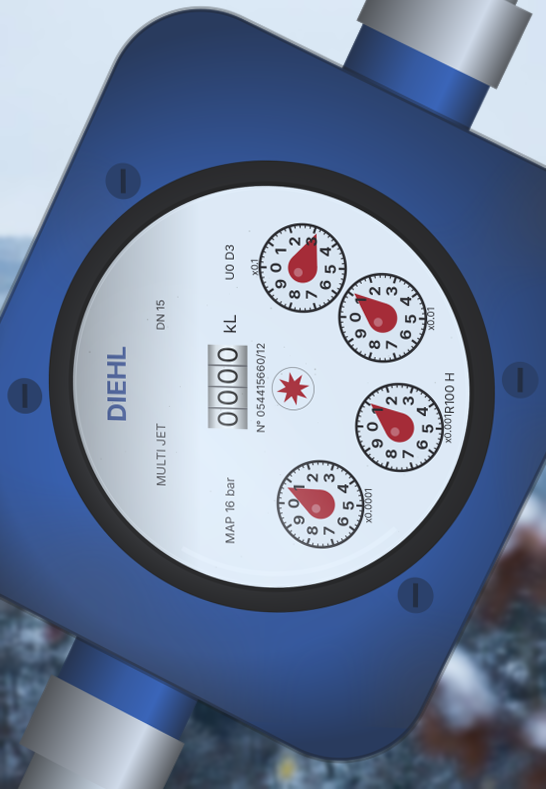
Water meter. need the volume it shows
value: 0.3110 kL
